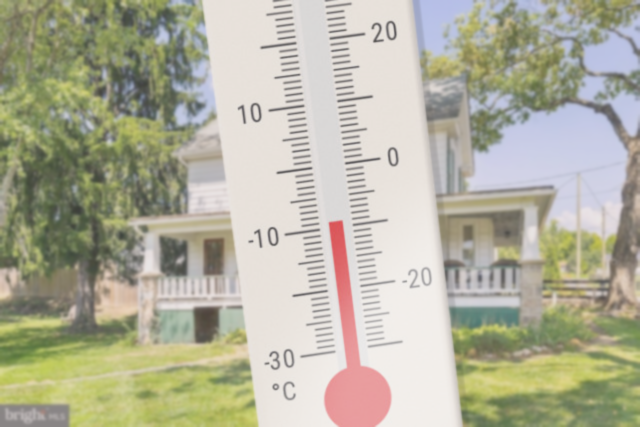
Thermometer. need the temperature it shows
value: -9 °C
